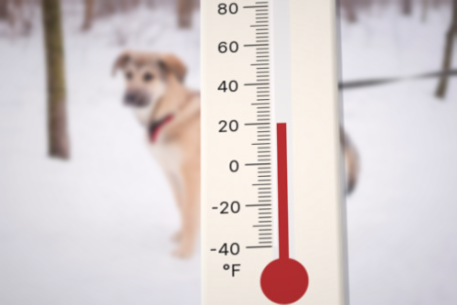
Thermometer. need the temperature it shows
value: 20 °F
